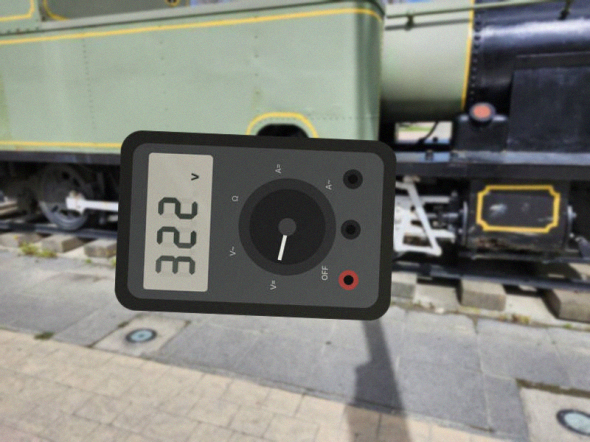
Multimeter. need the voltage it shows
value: 322 V
